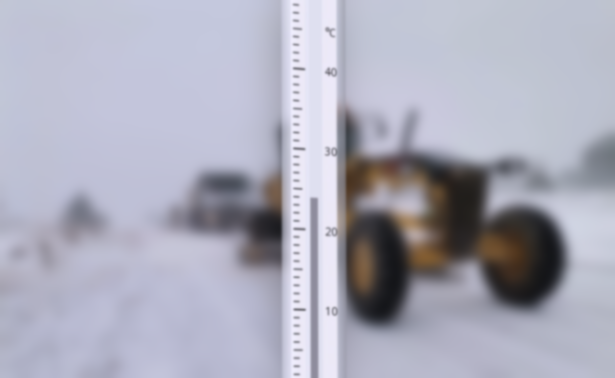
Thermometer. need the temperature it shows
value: 24 °C
